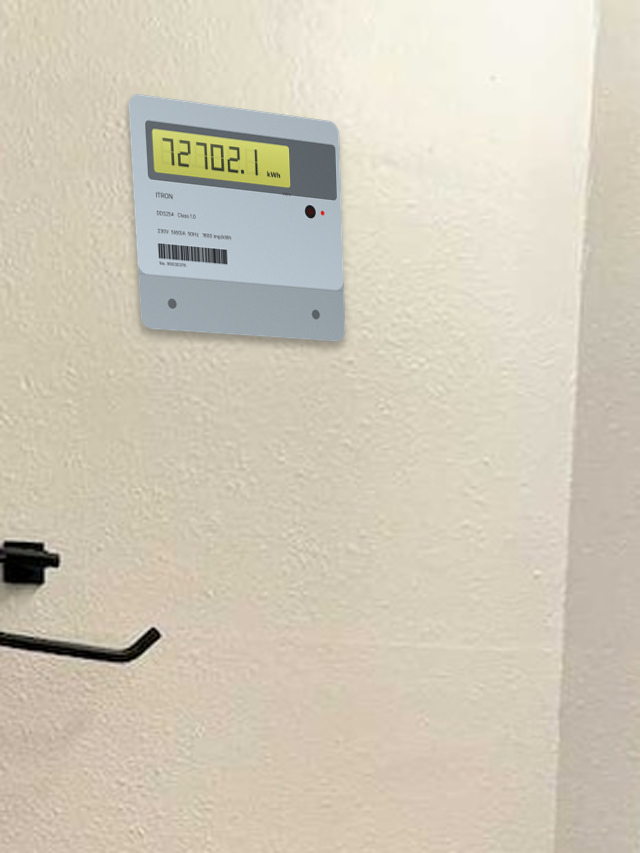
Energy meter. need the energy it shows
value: 72702.1 kWh
